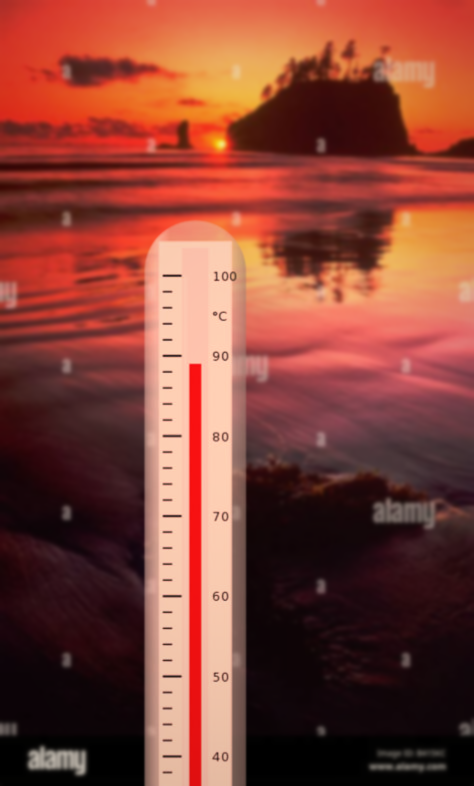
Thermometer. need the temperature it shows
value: 89 °C
